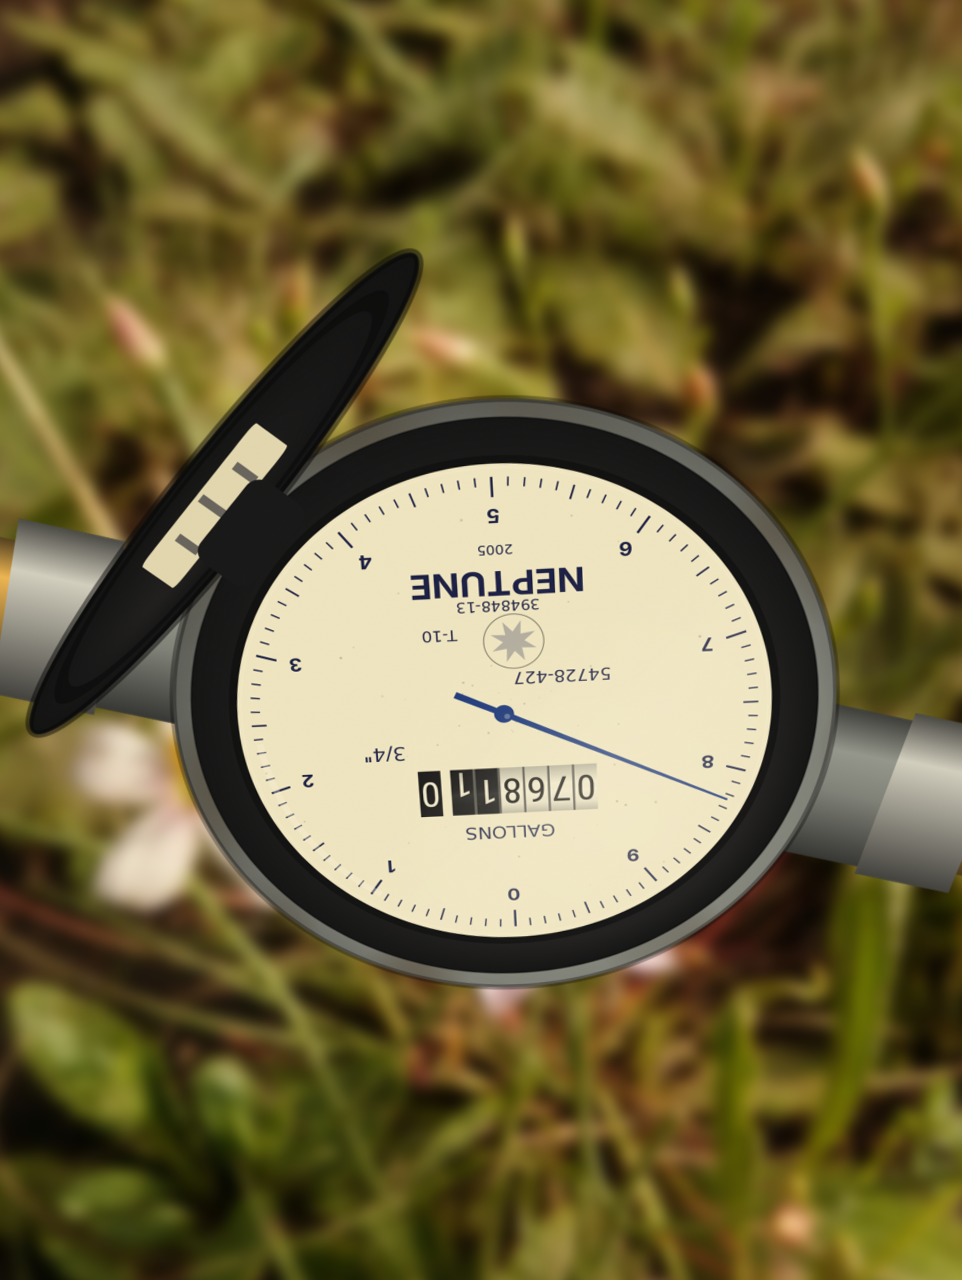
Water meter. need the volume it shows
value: 768108.2 gal
